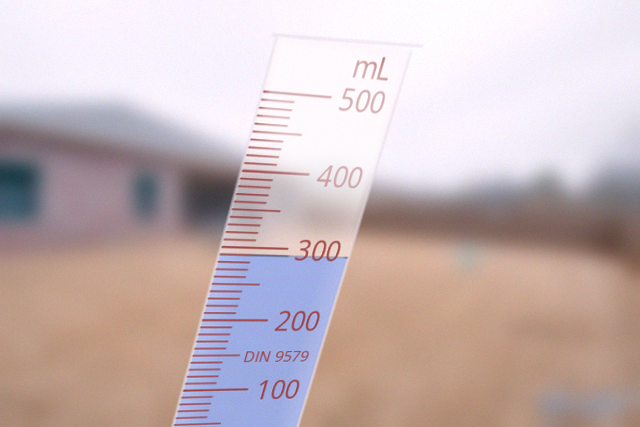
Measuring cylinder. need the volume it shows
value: 290 mL
